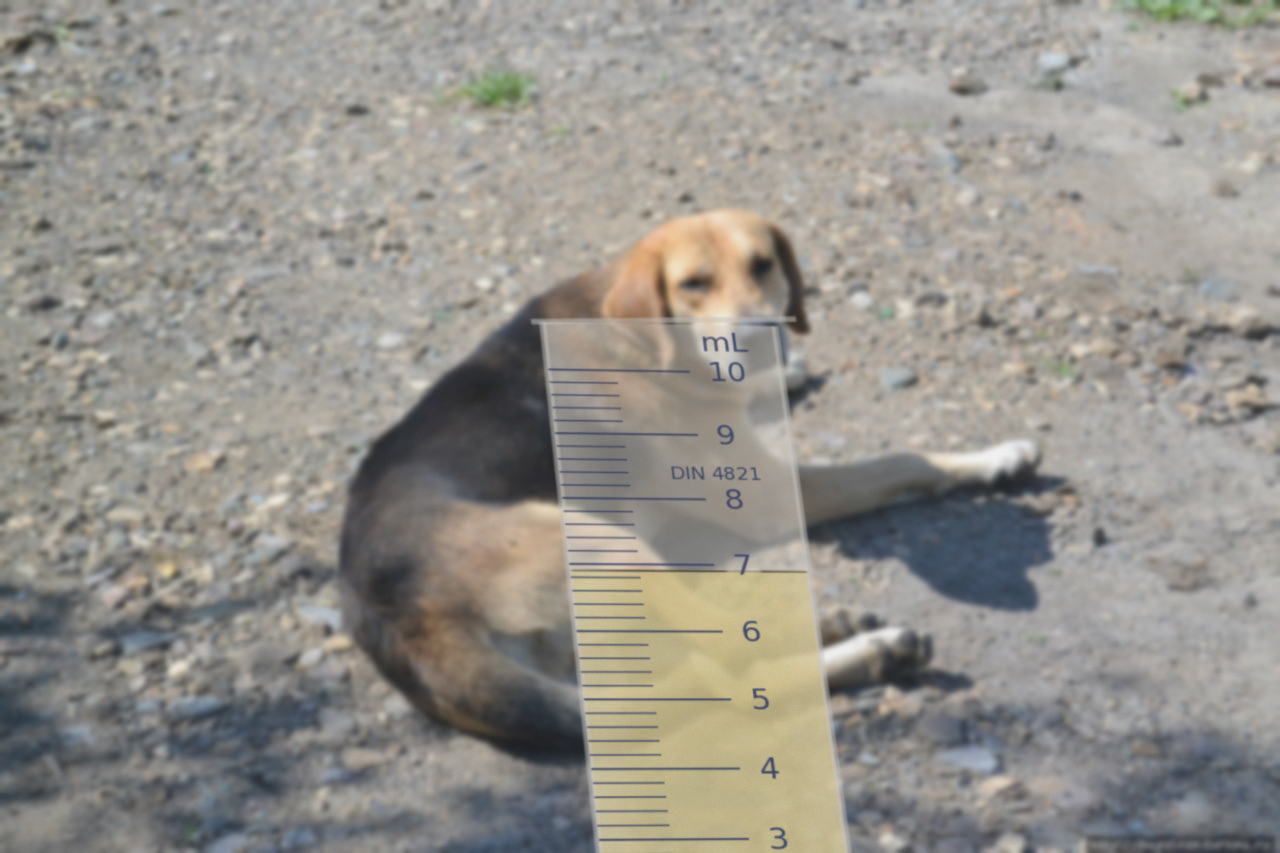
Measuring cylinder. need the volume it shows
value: 6.9 mL
